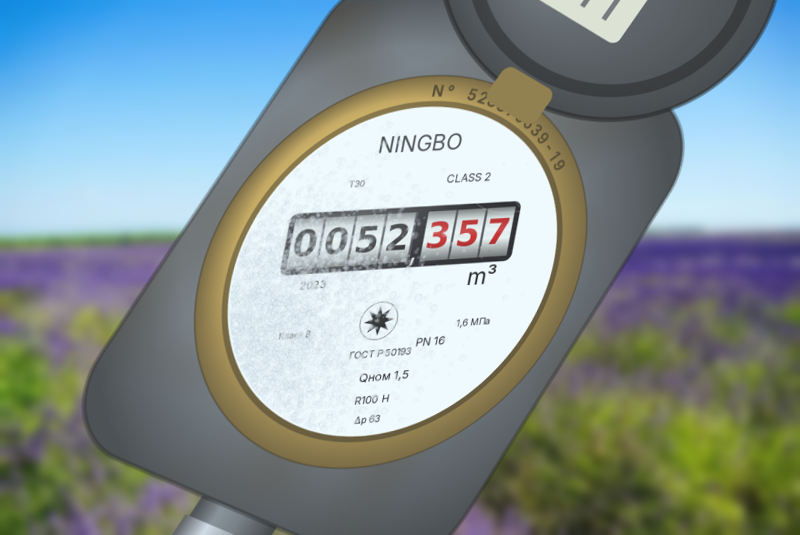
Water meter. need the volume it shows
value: 52.357 m³
